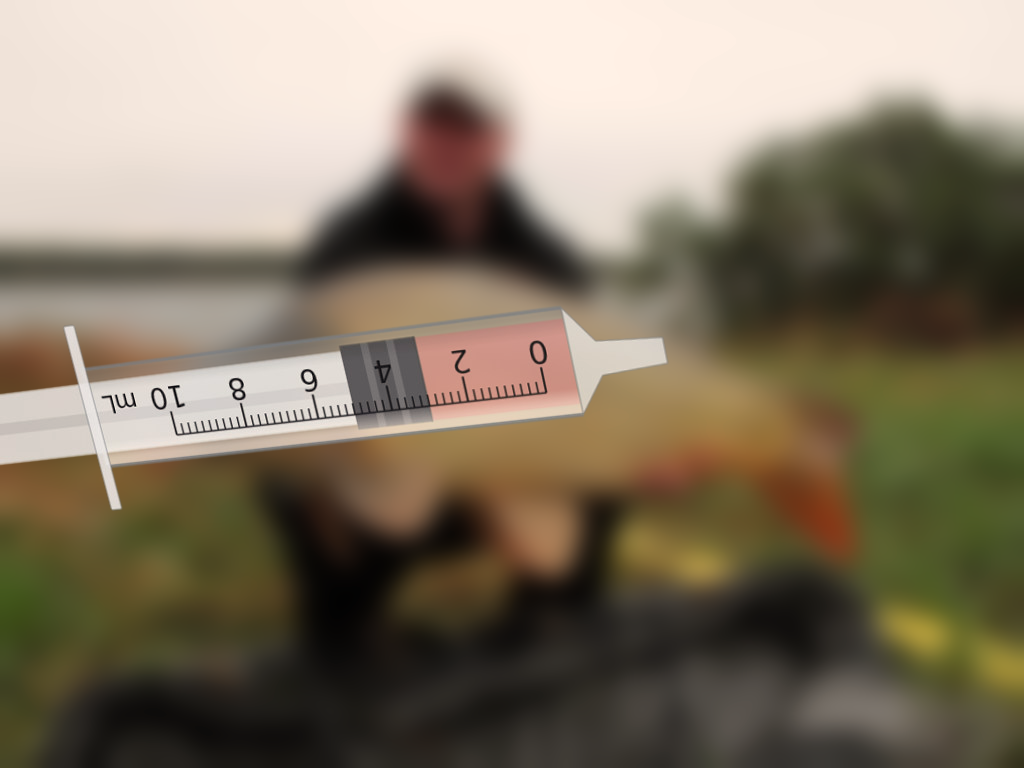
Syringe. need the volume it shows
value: 3 mL
